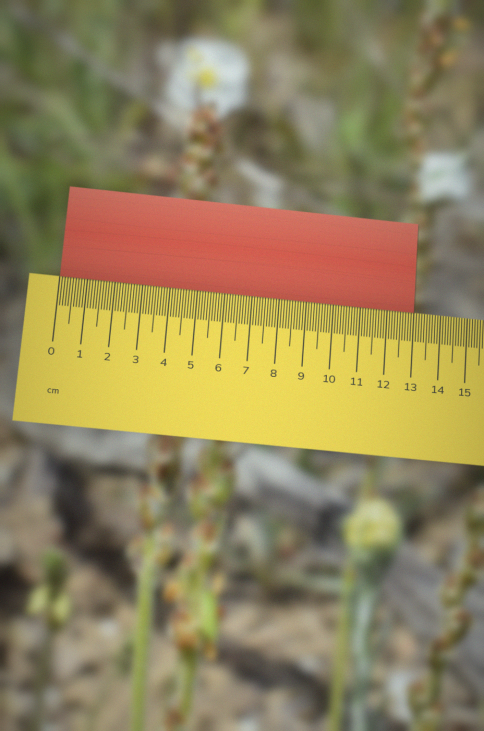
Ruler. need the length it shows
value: 13 cm
